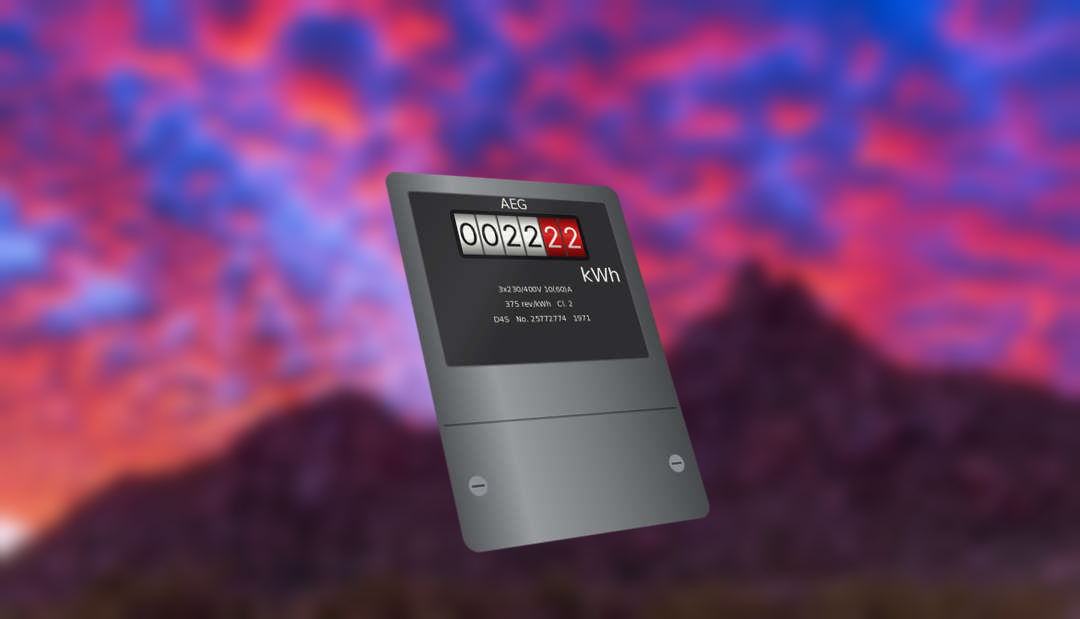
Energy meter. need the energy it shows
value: 22.22 kWh
